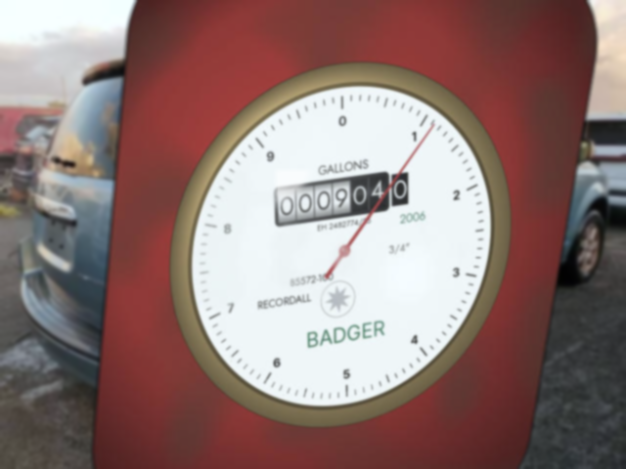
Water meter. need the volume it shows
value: 9041.1 gal
